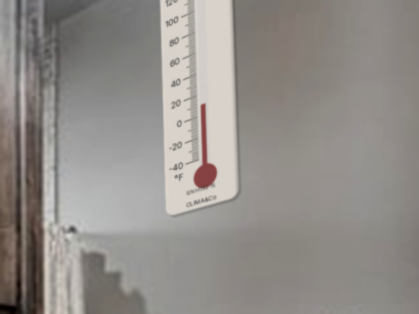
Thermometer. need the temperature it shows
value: 10 °F
